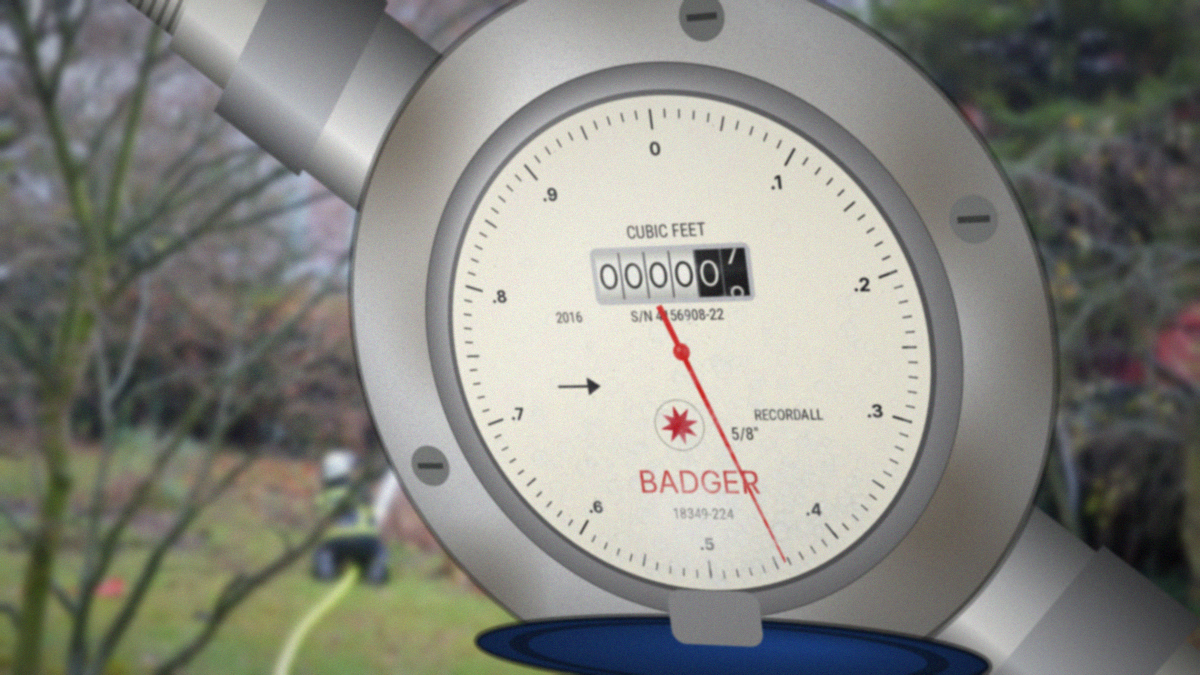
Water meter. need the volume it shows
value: 7.44 ft³
